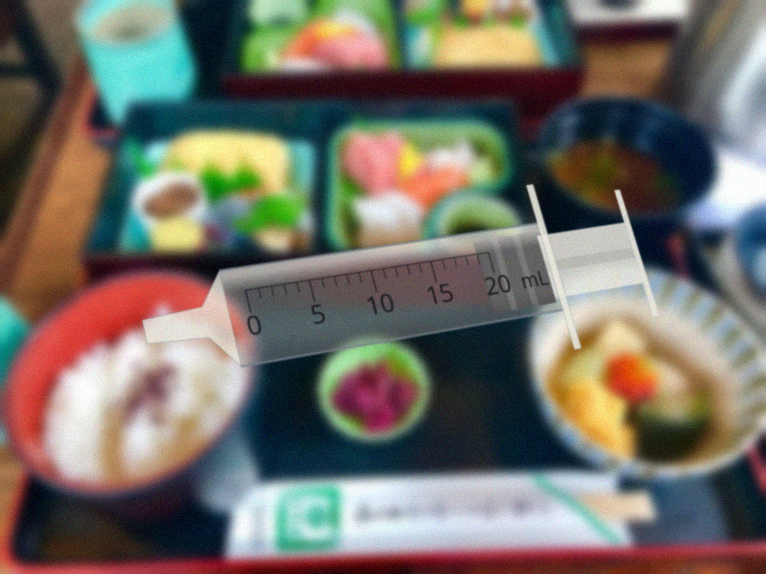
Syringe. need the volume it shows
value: 19 mL
